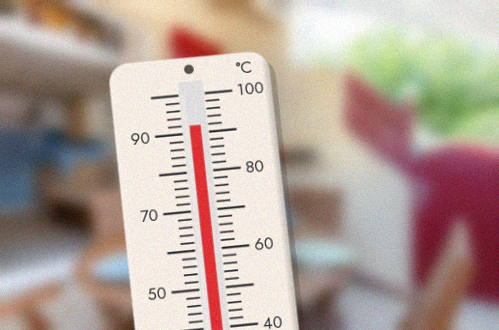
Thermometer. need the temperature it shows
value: 92 °C
